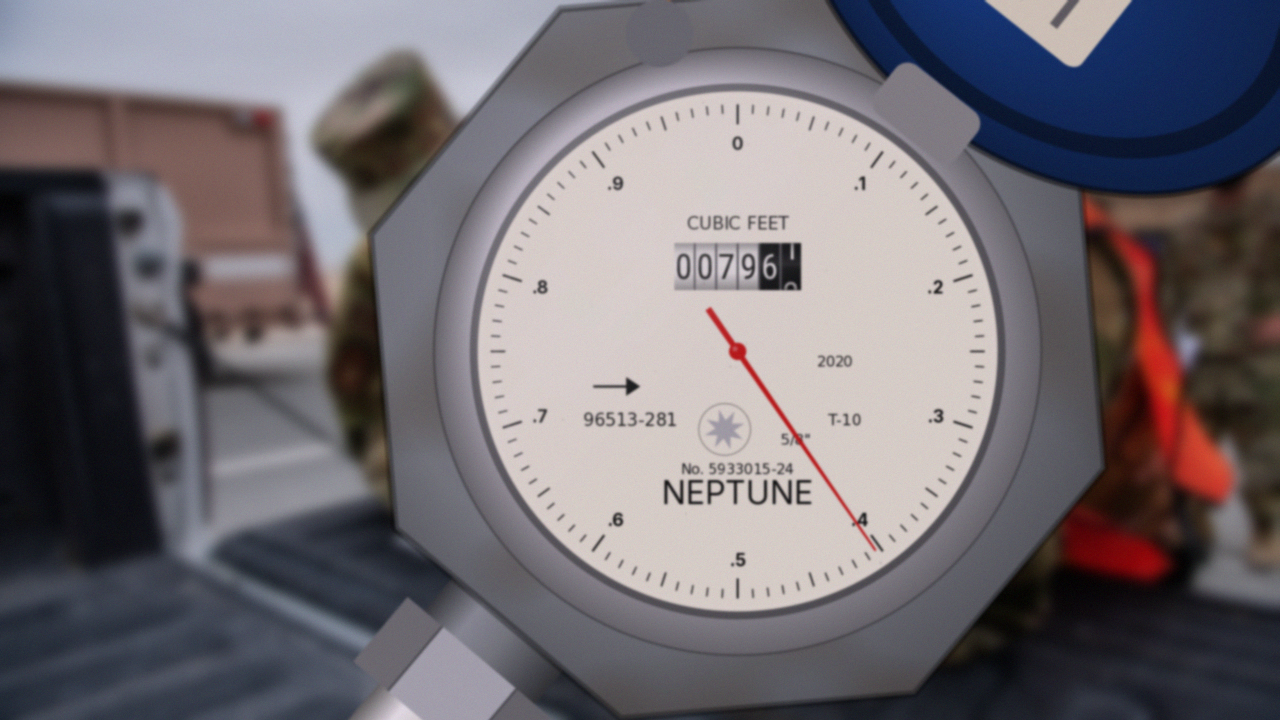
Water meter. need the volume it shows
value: 7961.40 ft³
